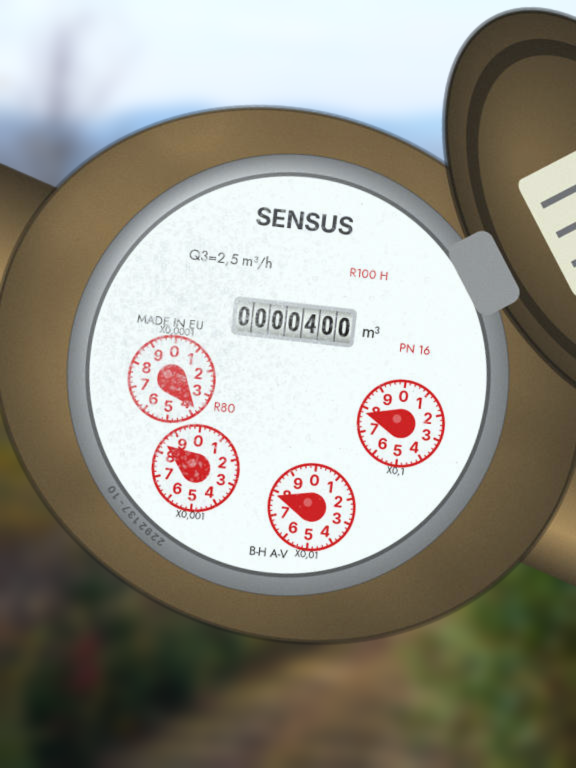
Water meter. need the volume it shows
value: 400.7783 m³
